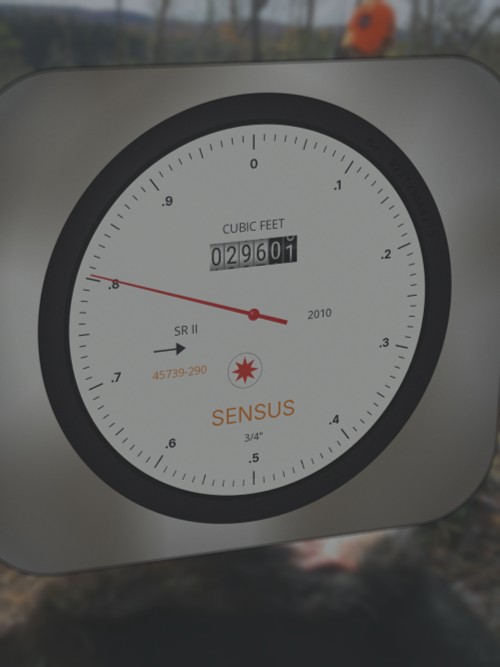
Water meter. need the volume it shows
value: 29600.80 ft³
